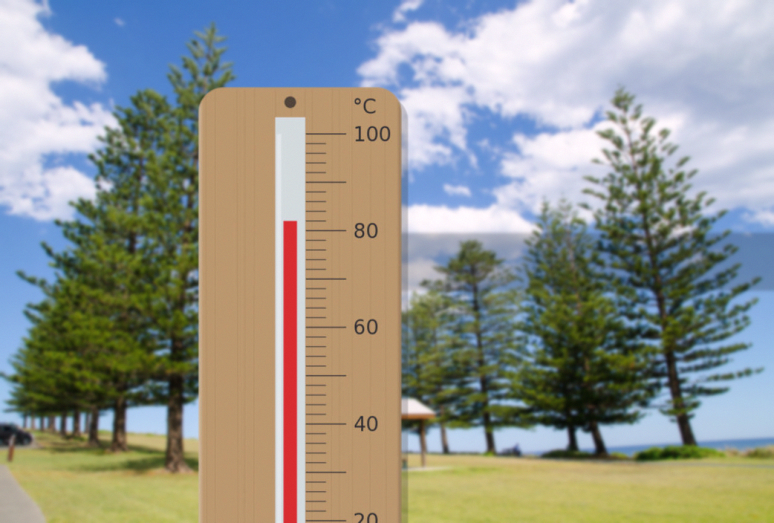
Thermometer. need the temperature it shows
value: 82 °C
